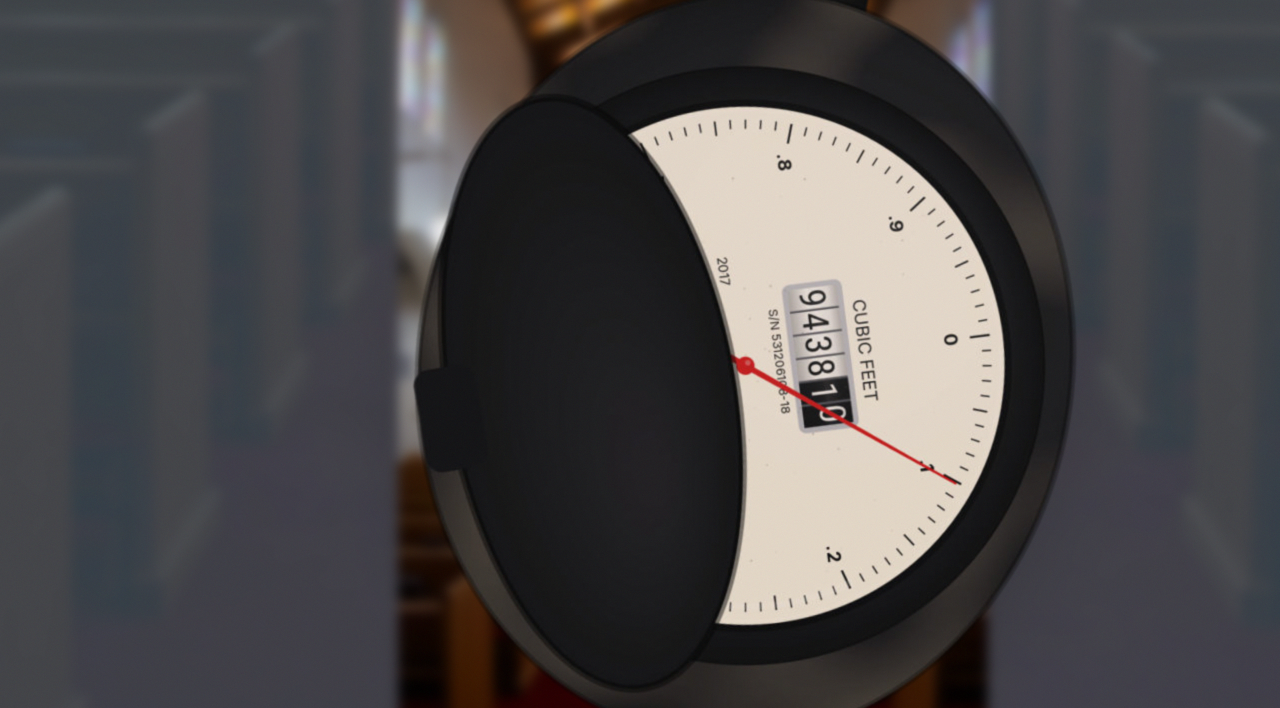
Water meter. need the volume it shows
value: 943810.10 ft³
